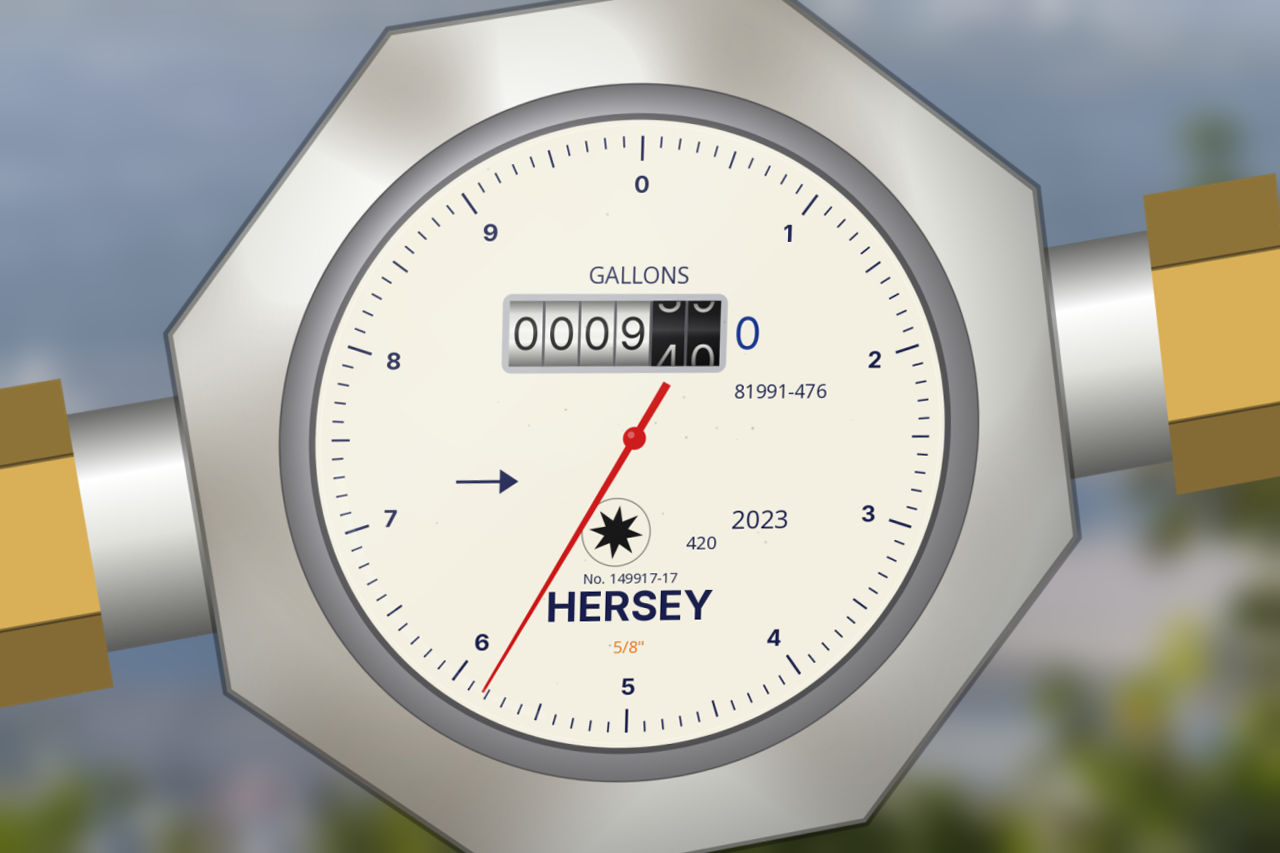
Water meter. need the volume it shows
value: 9395.8 gal
